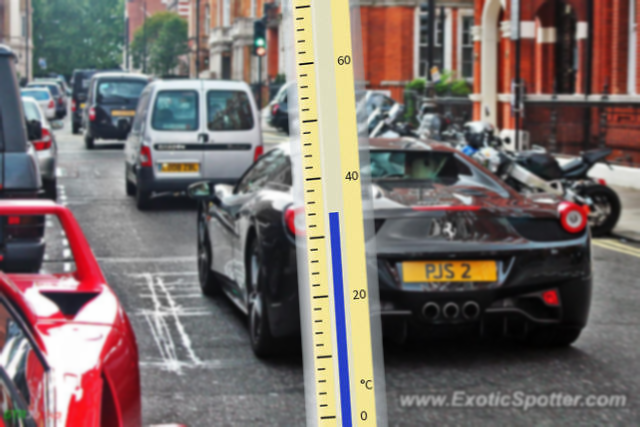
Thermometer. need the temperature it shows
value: 34 °C
